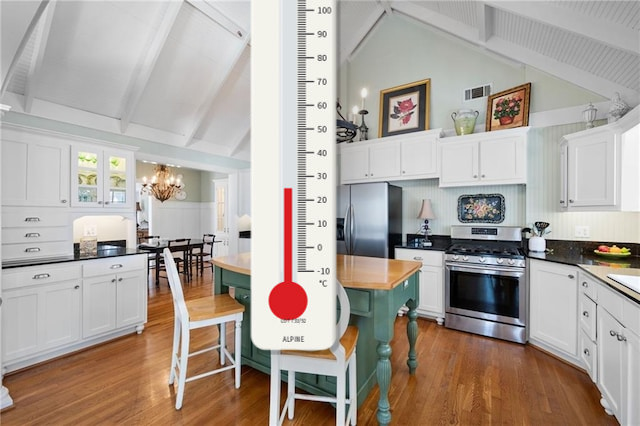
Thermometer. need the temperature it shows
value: 25 °C
